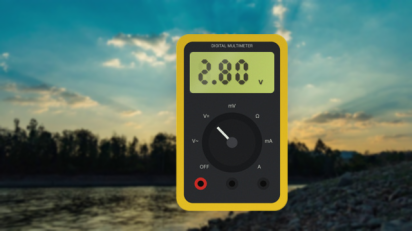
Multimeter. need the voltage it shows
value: 2.80 V
